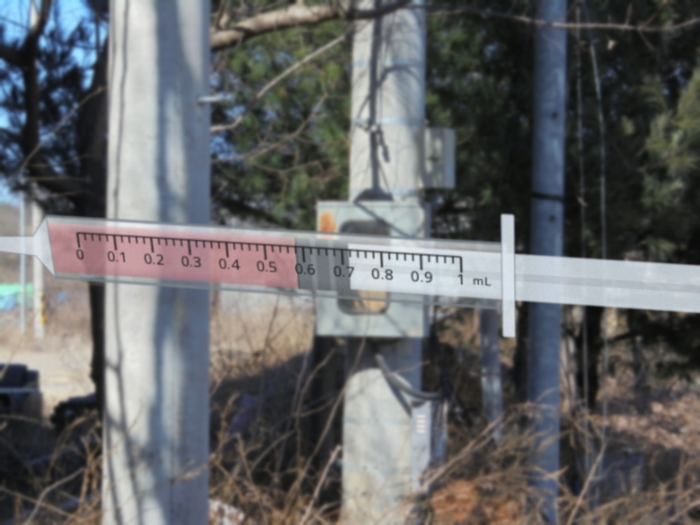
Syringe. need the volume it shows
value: 0.58 mL
